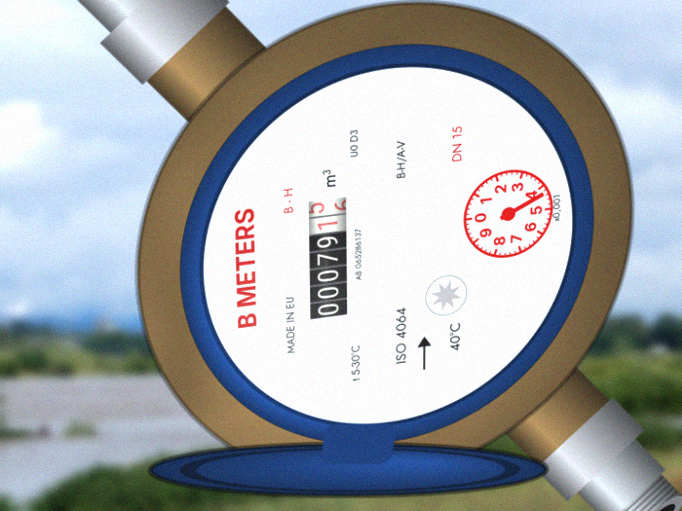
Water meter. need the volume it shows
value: 79.154 m³
